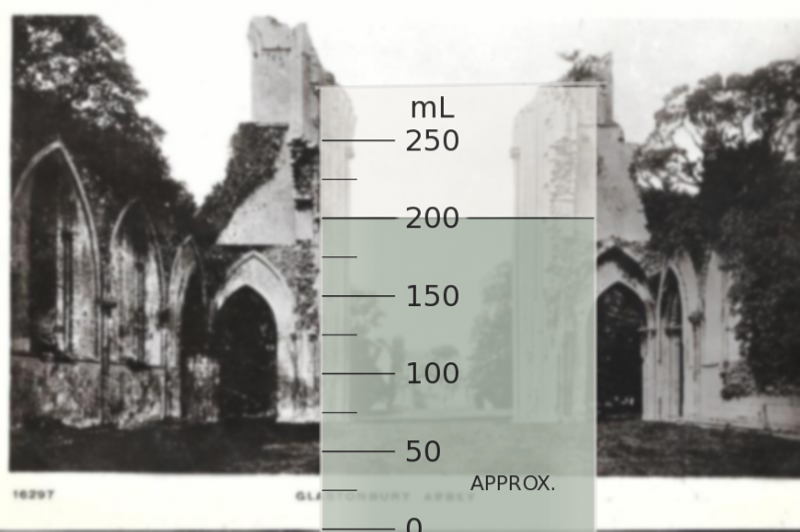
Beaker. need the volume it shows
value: 200 mL
